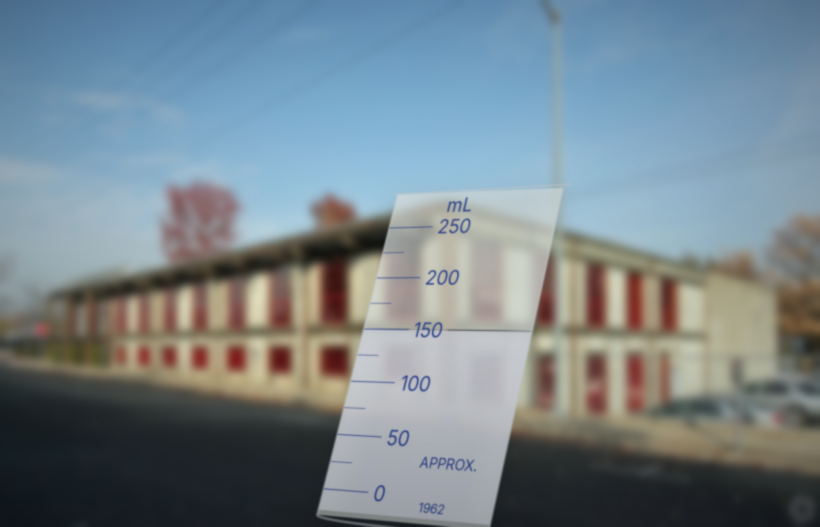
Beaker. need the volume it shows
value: 150 mL
